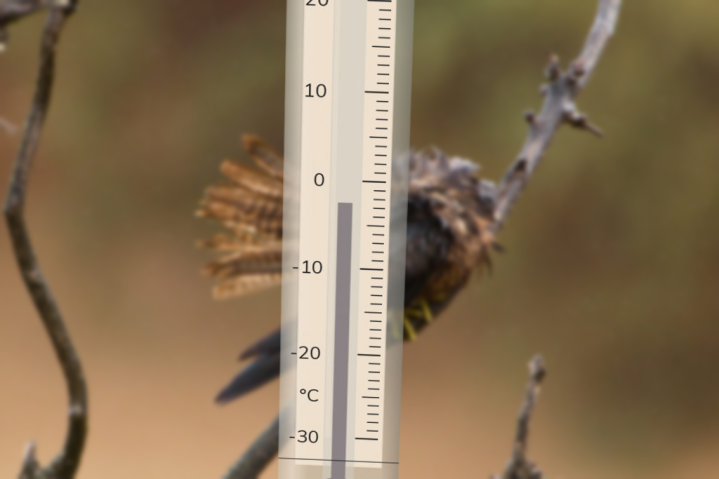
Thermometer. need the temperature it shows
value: -2.5 °C
